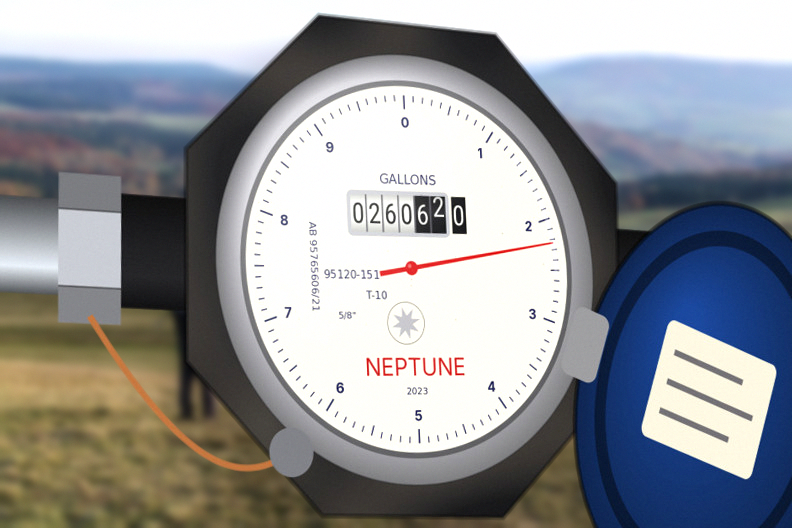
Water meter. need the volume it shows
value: 260622.2 gal
